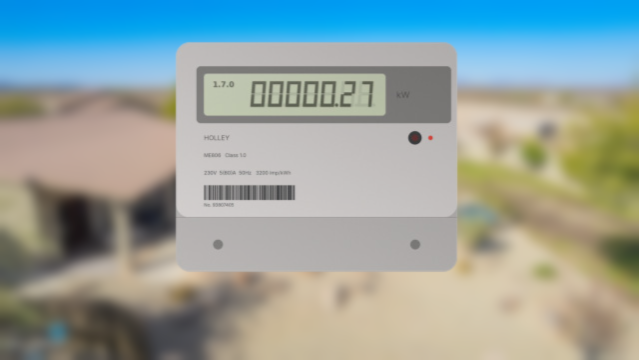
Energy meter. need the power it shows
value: 0.27 kW
